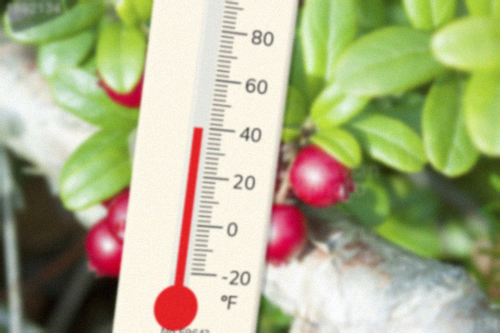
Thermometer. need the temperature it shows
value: 40 °F
